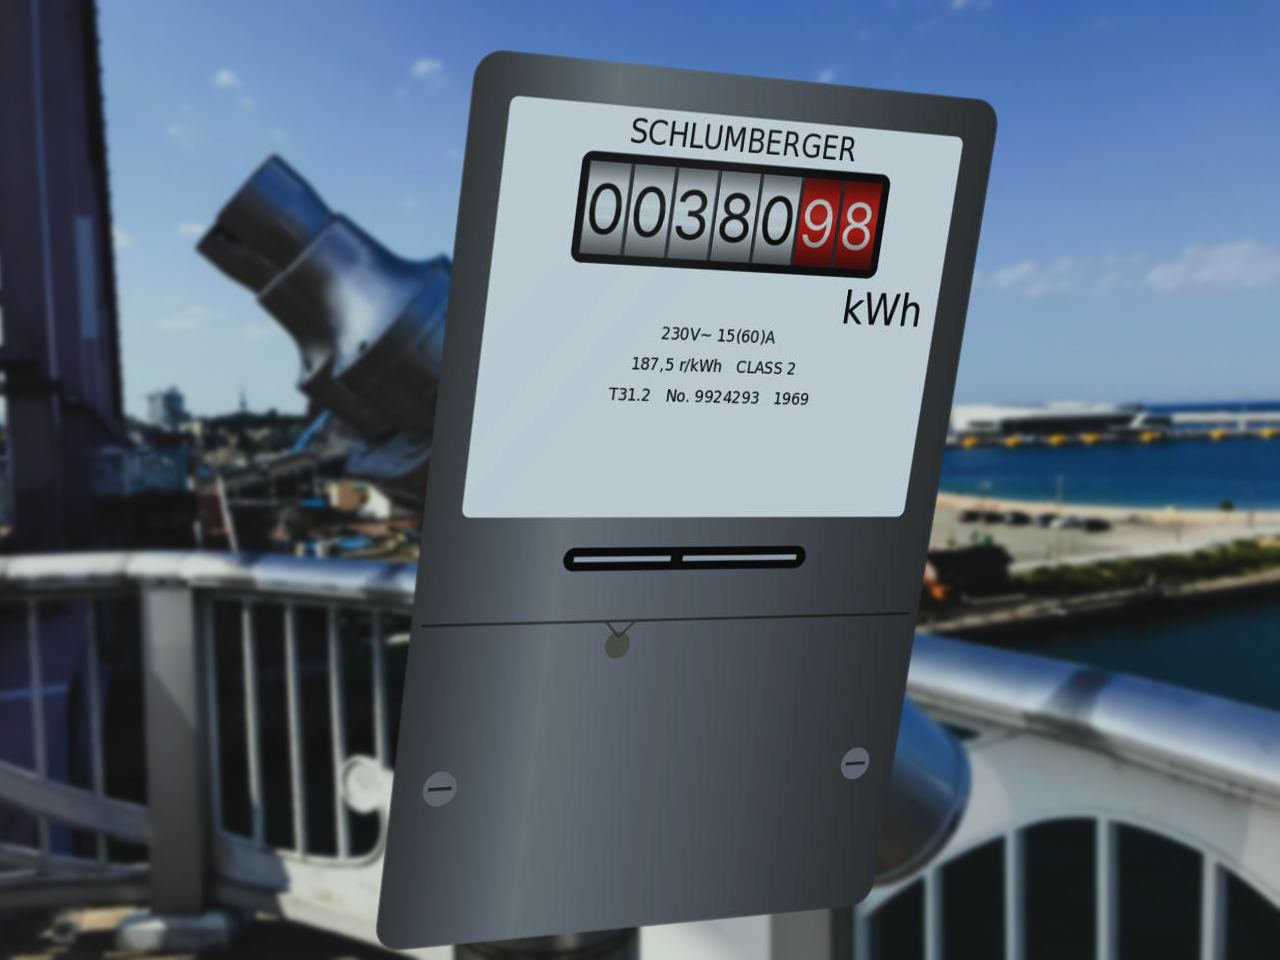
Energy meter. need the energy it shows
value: 380.98 kWh
